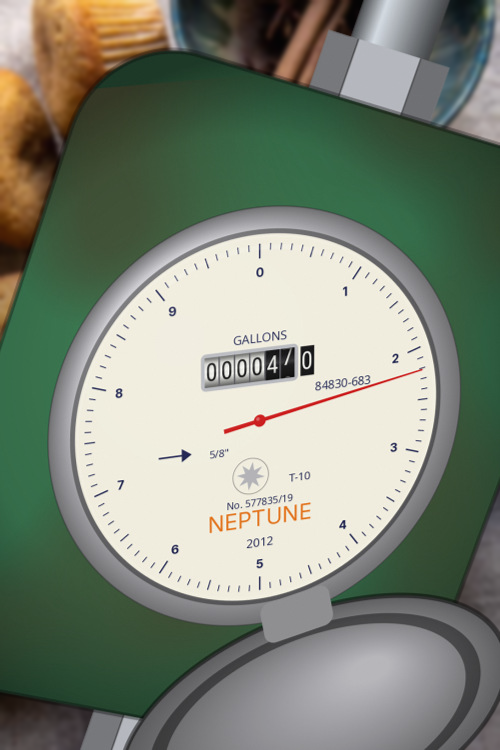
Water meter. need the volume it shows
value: 472.2 gal
